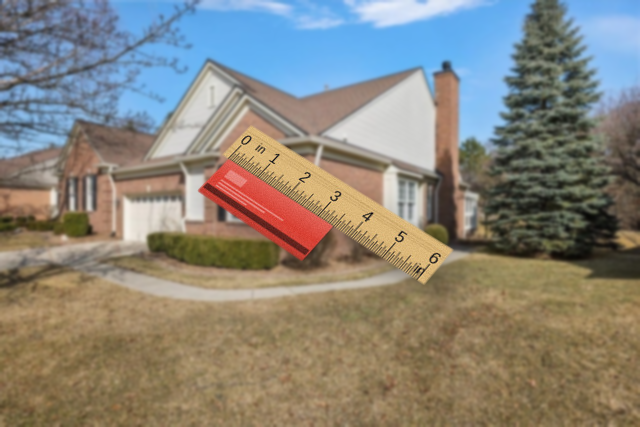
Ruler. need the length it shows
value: 3.5 in
